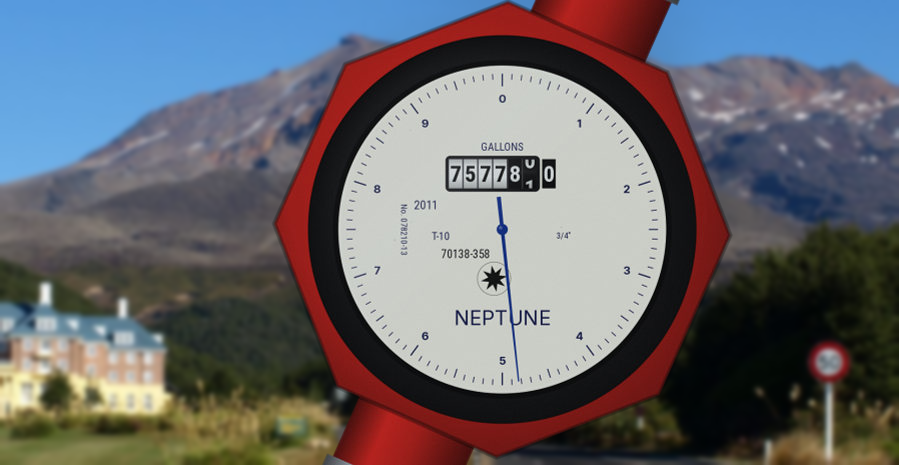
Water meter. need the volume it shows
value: 7577804.8 gal
